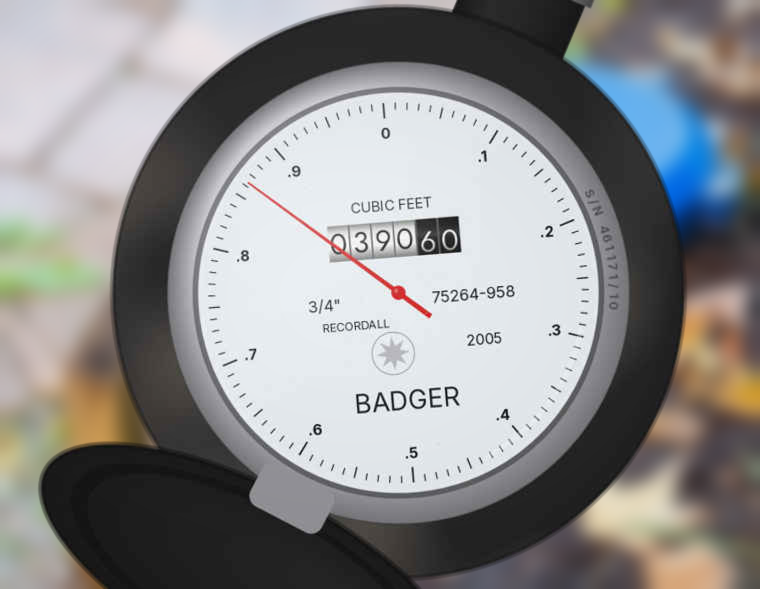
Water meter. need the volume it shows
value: 39059.86 ft³
